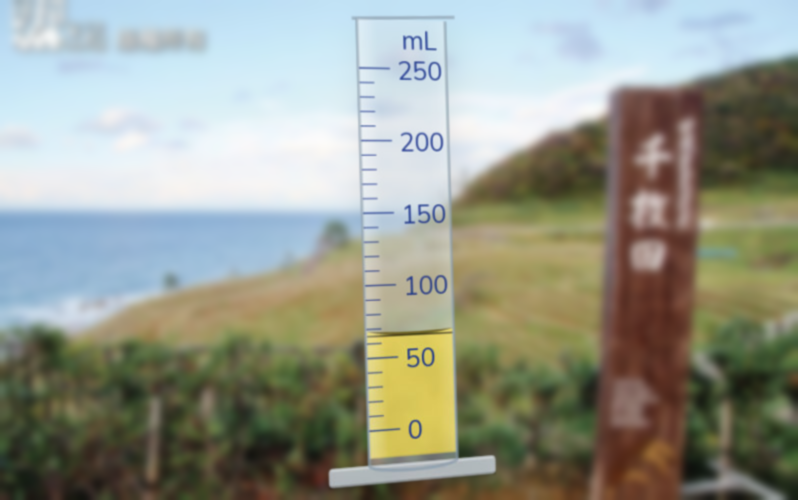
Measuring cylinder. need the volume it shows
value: 65 mL
